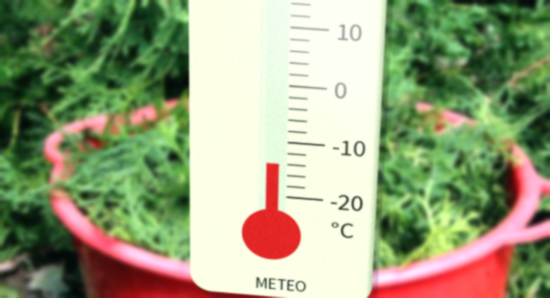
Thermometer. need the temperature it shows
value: -14 °C
